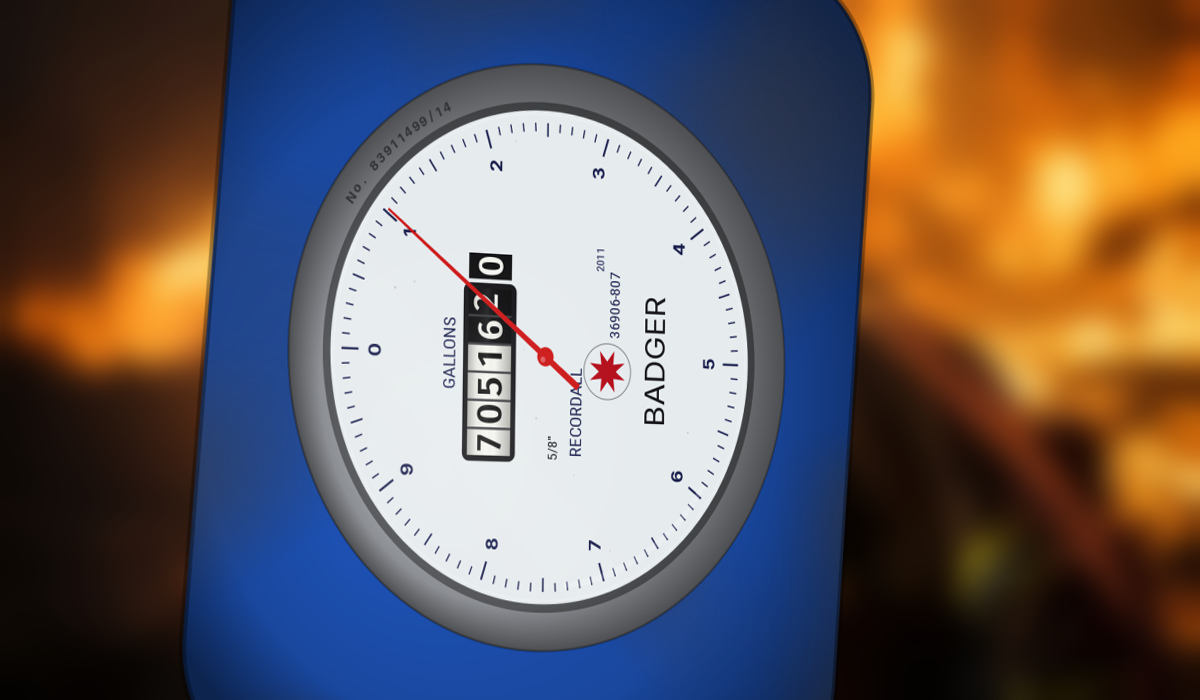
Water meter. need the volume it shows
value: 7051621.0 gal
